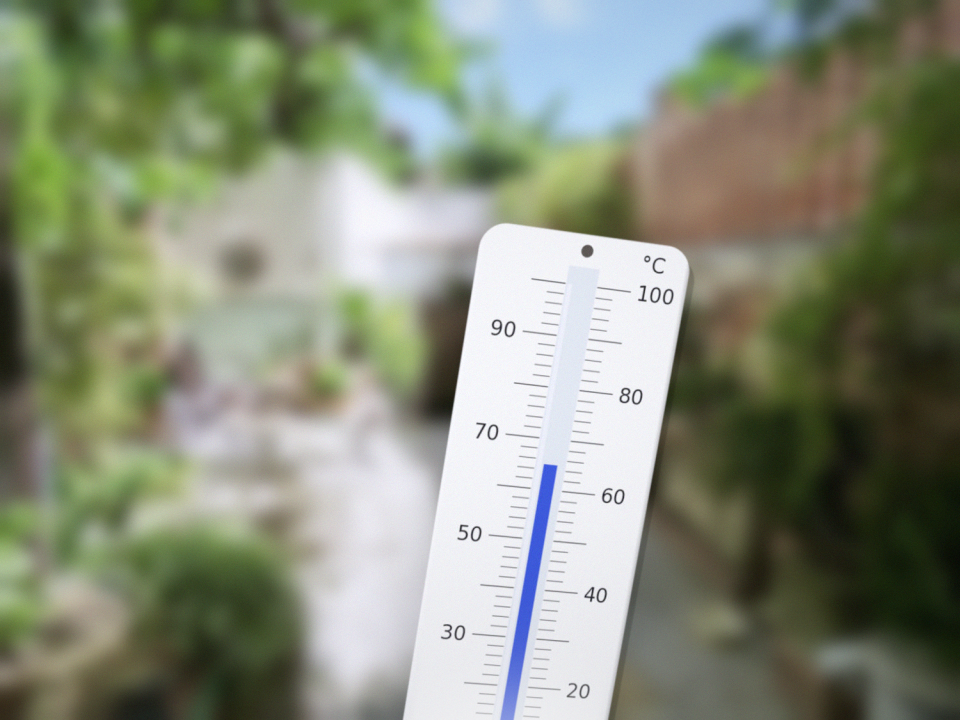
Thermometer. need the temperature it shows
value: 65 °C
